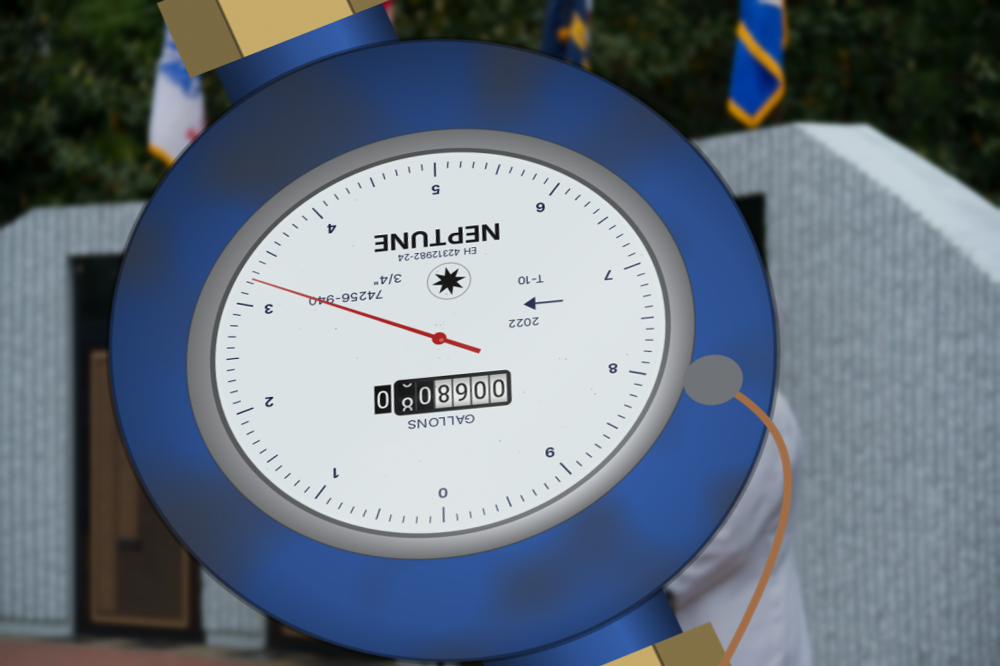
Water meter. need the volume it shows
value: 68083.2 gal
